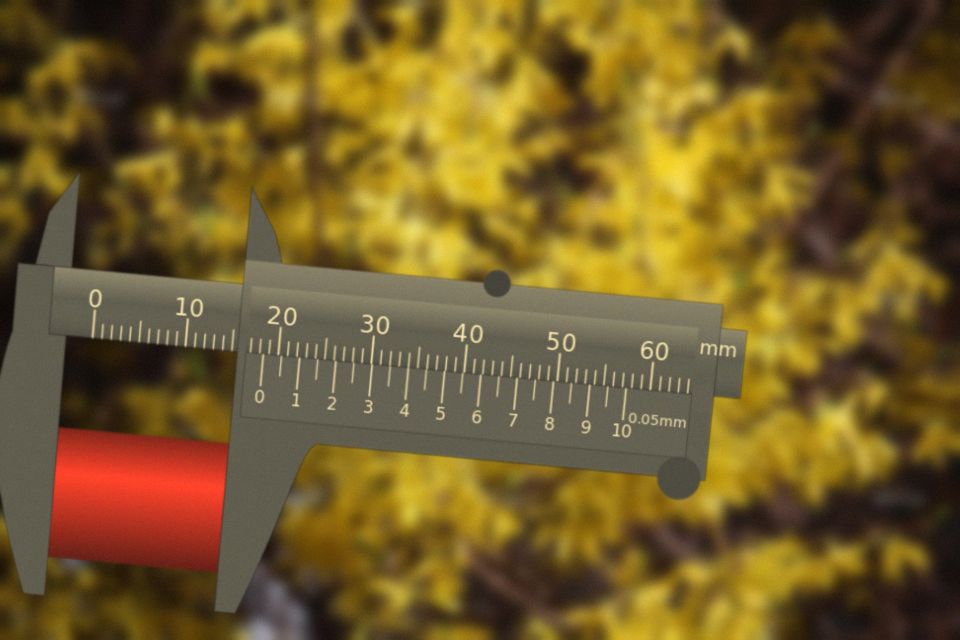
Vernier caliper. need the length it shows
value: 18.4 mm
